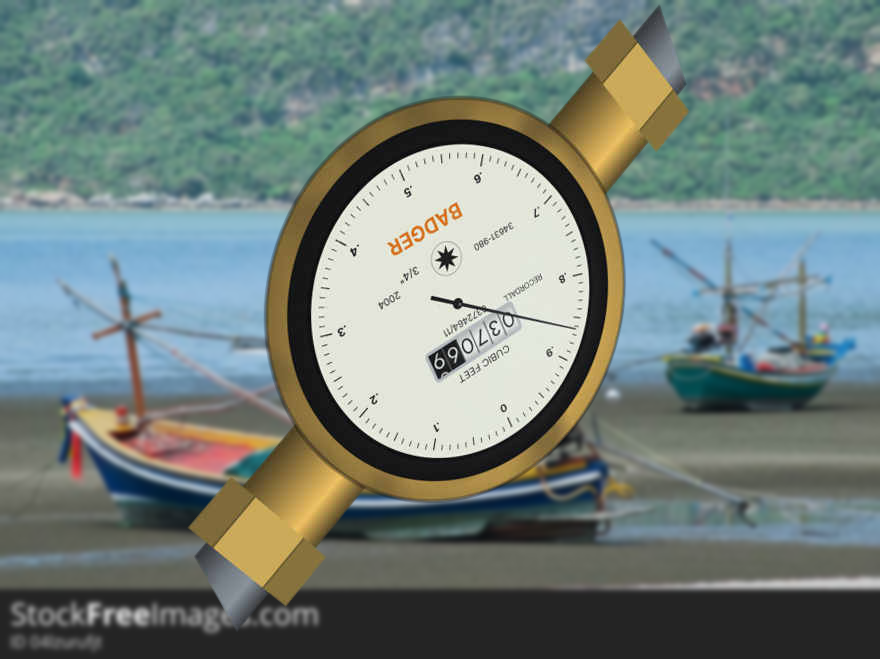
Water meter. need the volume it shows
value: 37068.86 ft³
